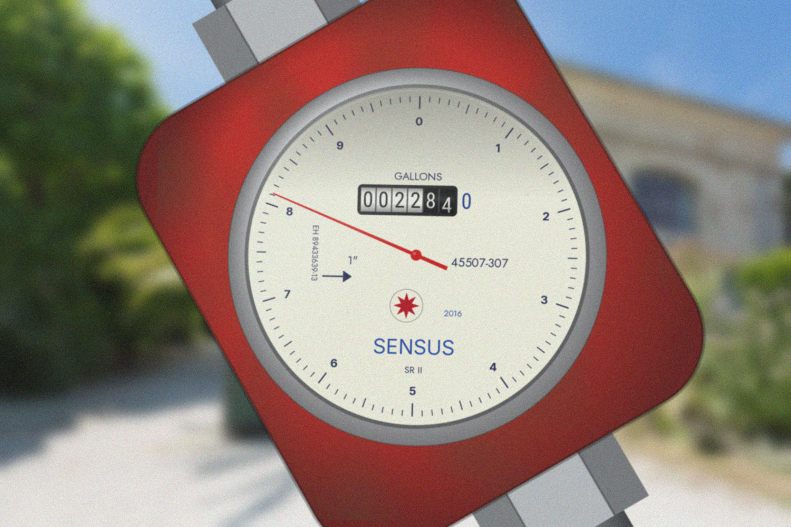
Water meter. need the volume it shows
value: 22838.1 gal
